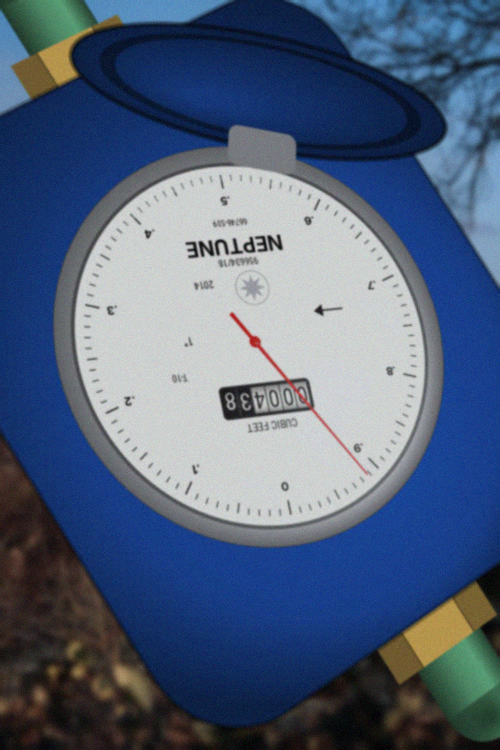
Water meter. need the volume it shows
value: 437.91 ft³
